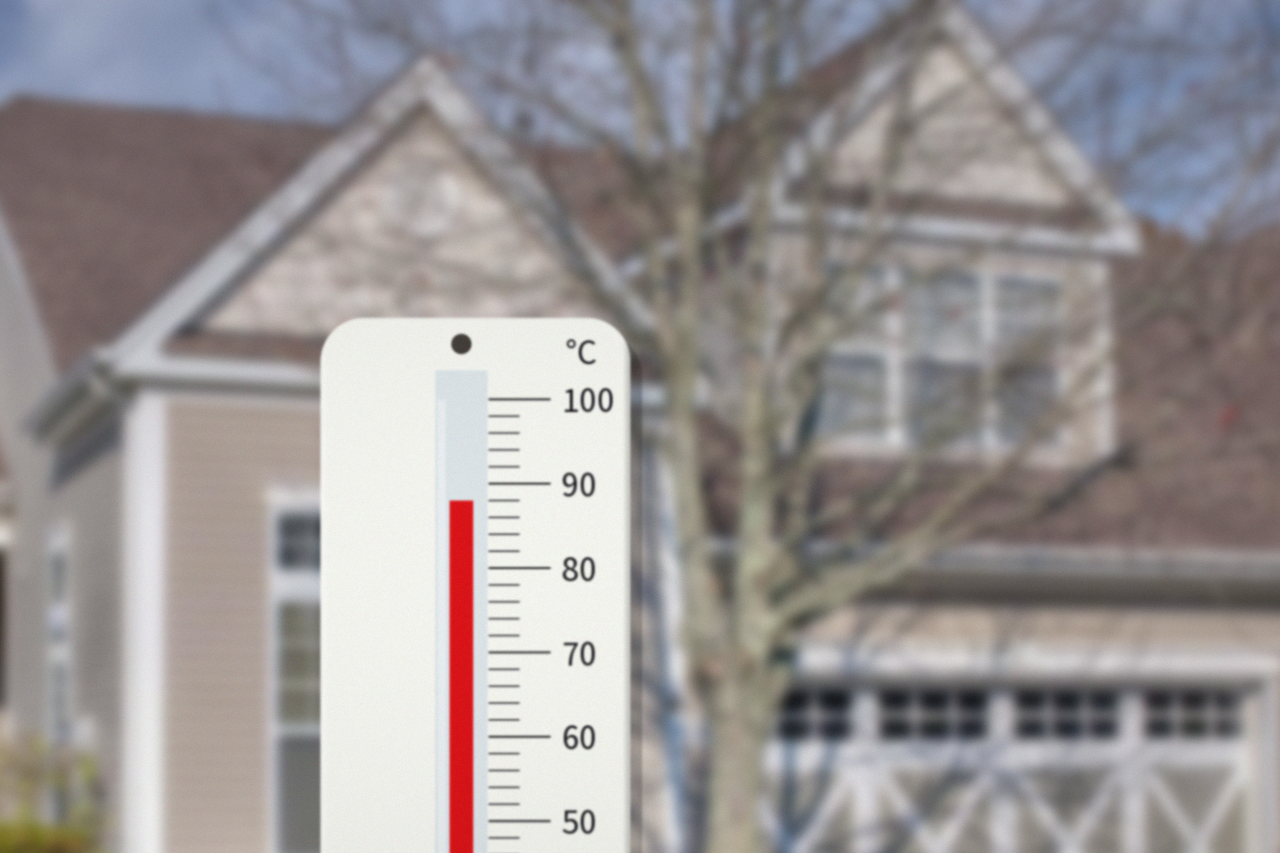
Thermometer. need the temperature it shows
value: 88 °C
